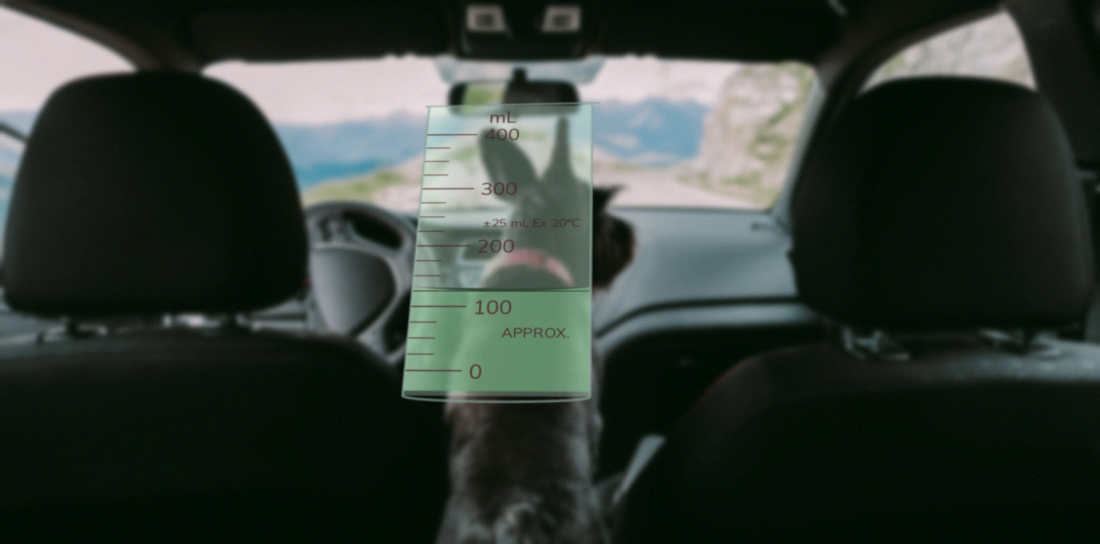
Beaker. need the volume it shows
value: 125 mL
